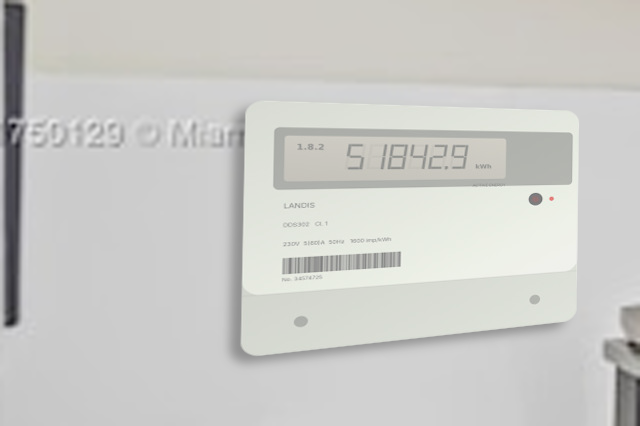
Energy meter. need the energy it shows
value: 51842.9 kWh
